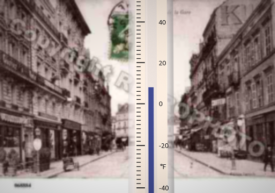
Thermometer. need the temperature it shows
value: 8 °F
